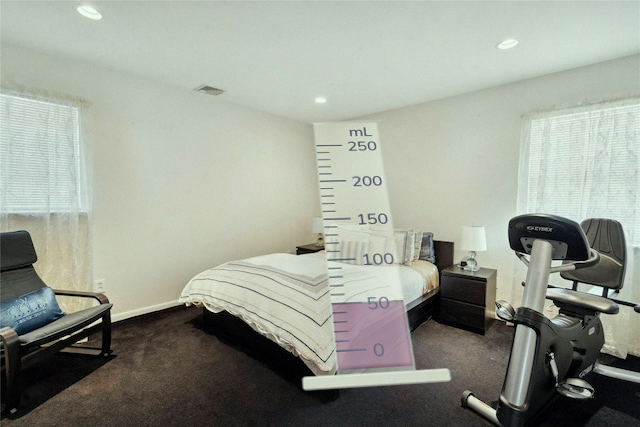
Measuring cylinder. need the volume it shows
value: 50 mL
